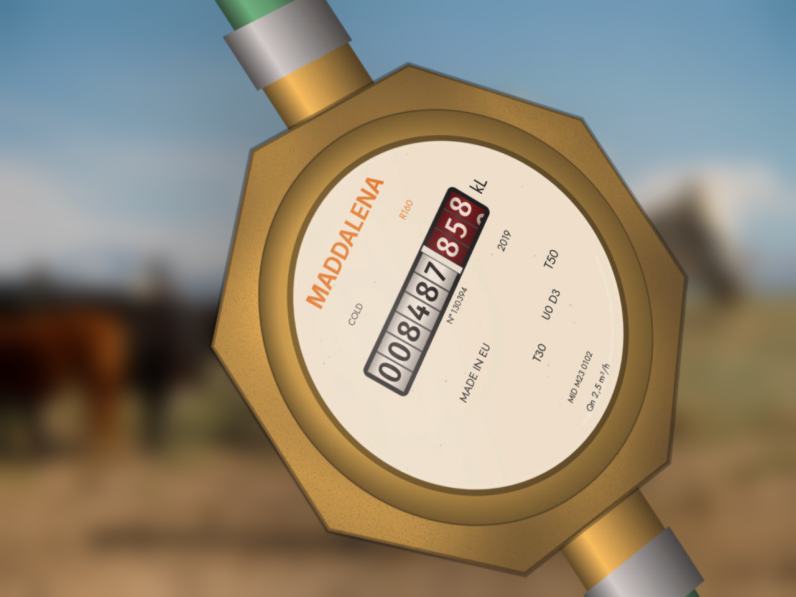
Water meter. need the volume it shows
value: 8487.858 kL
